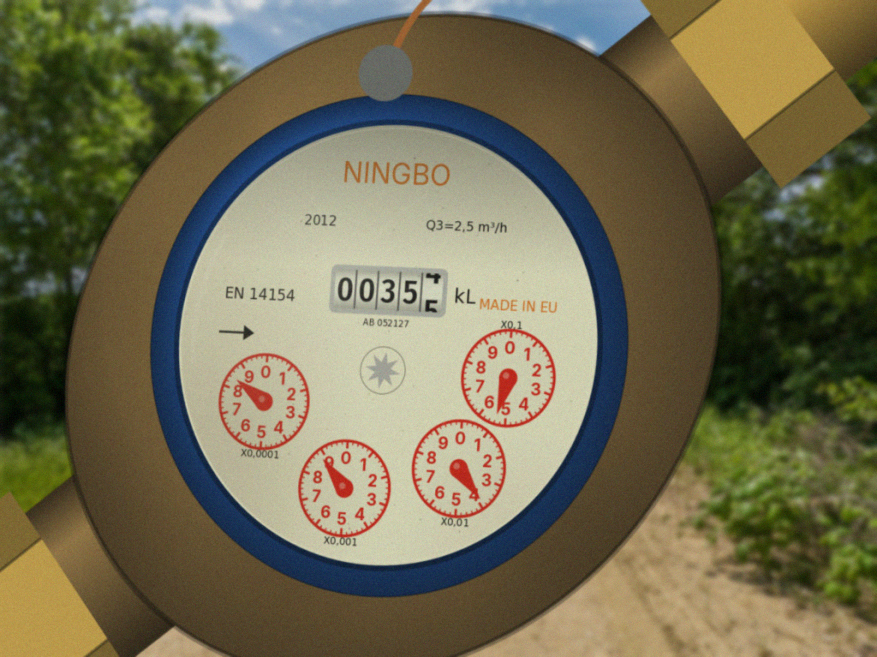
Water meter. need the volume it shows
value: 354.5388 kL
